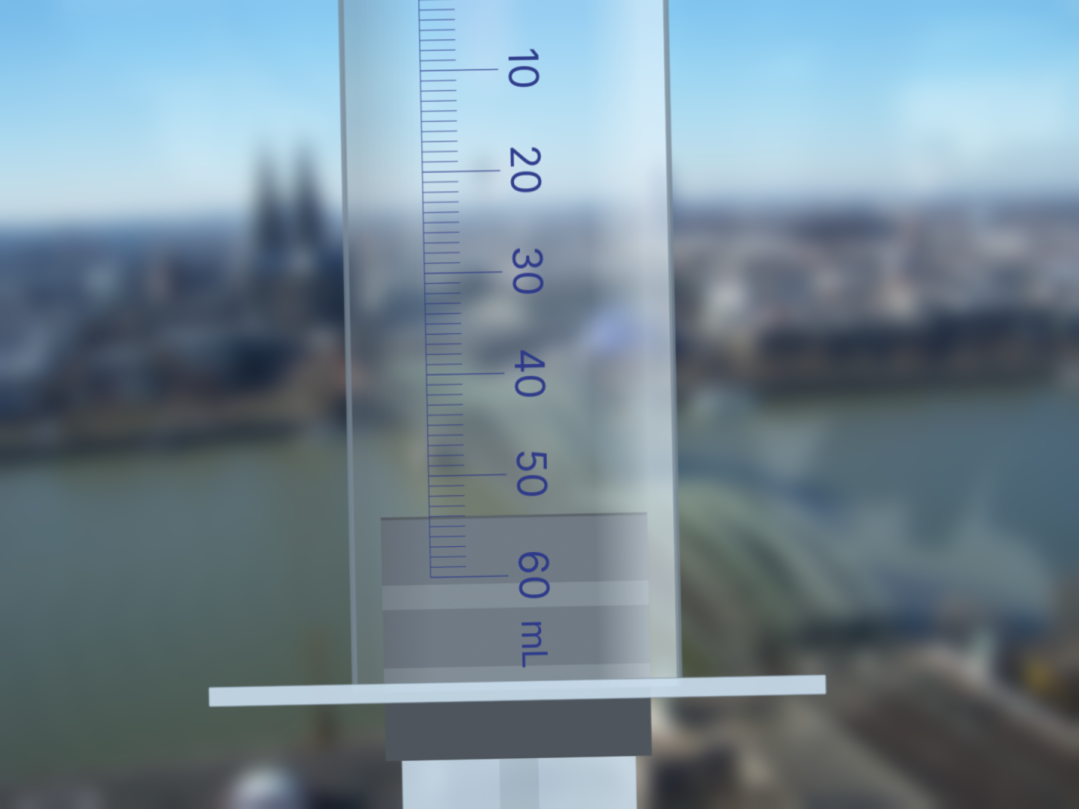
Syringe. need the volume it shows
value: 54 mL
